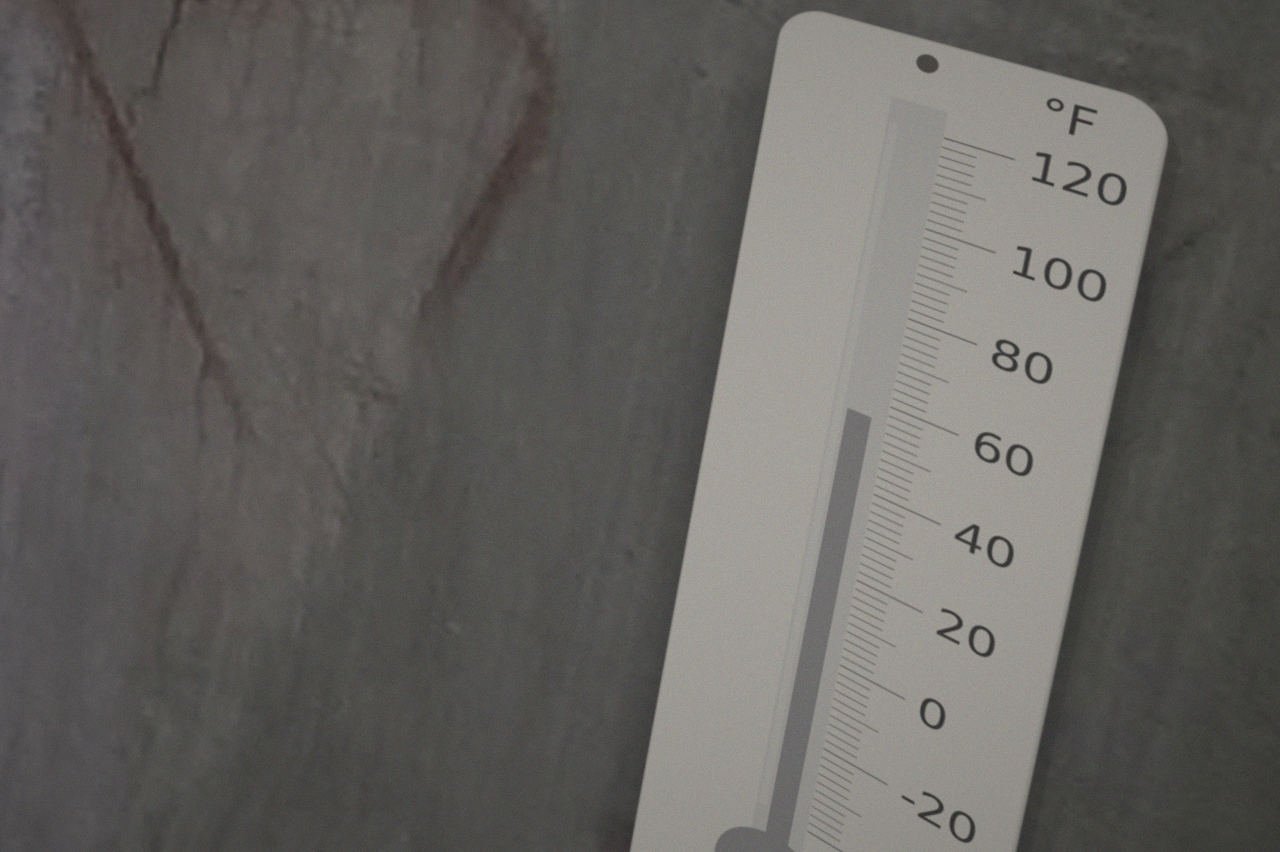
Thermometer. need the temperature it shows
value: 56 °F
